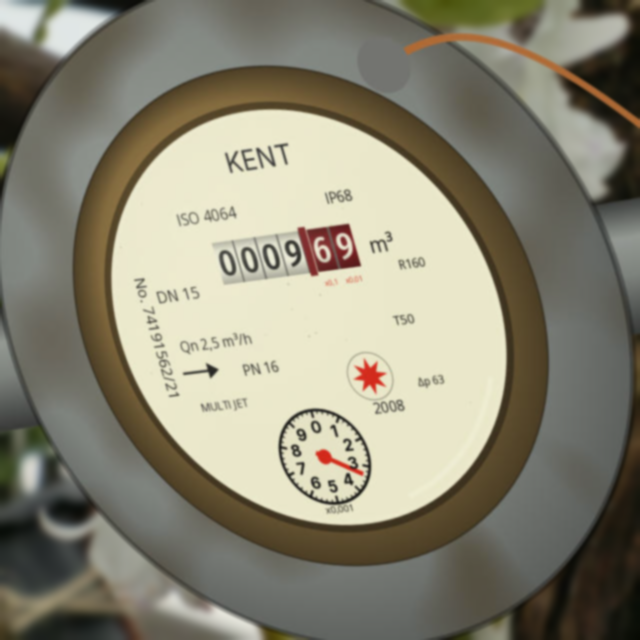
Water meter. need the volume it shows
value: 9.693 m³
